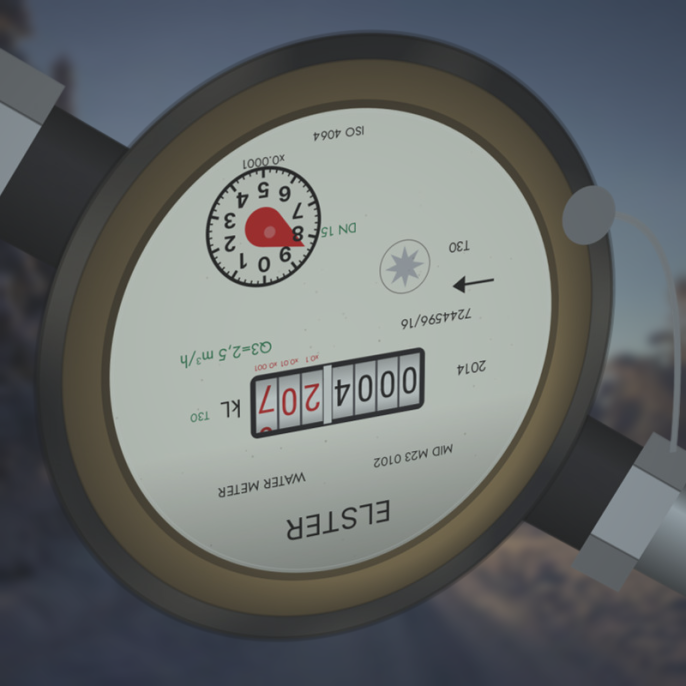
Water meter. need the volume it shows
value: 4.2068 kL
